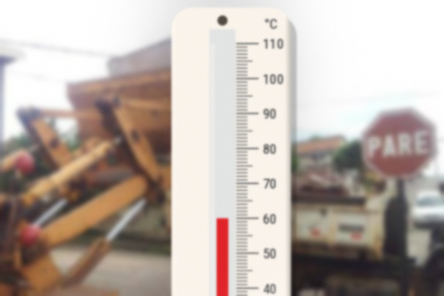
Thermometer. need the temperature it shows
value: 60 °C
